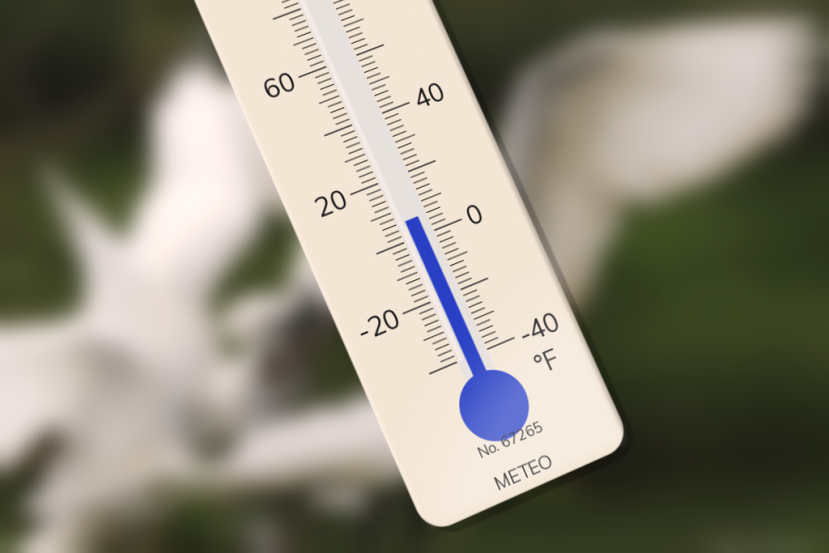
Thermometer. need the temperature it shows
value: 6 °F
